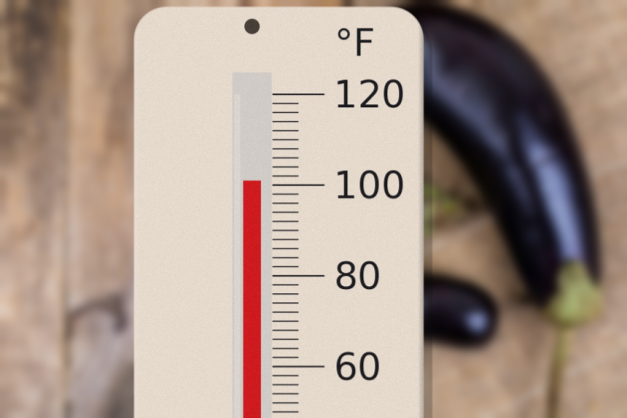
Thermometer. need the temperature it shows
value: 101 °F
